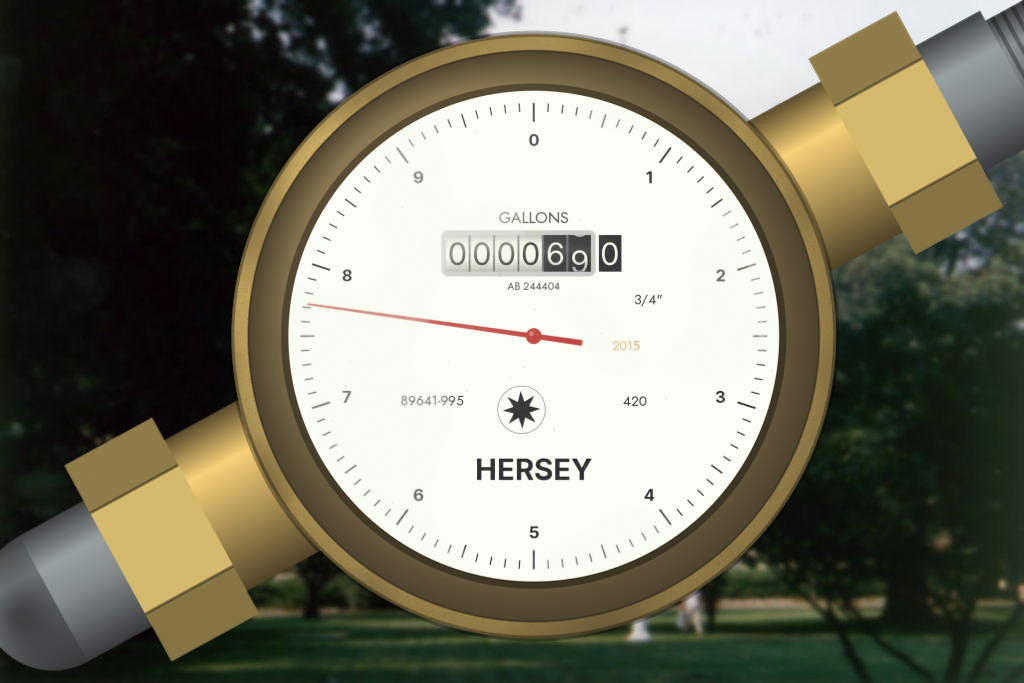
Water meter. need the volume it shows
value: 687.7 gal
